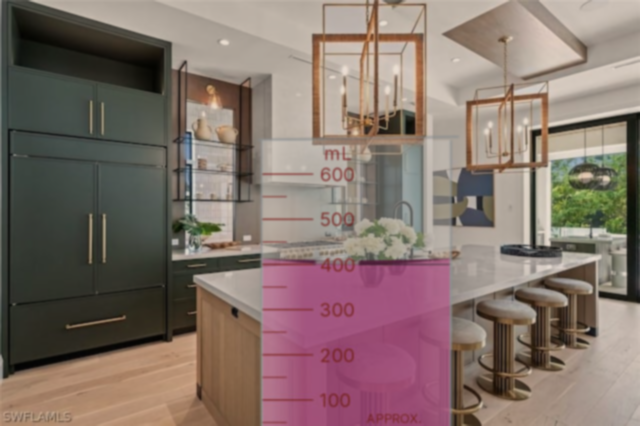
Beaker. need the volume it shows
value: 400 mL
